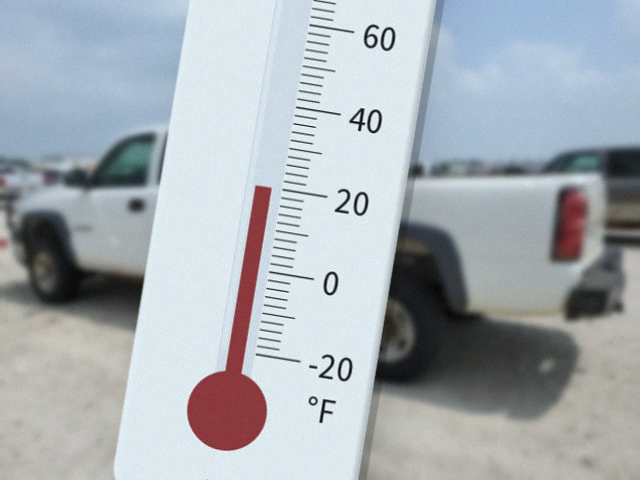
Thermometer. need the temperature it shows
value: 20 °F
